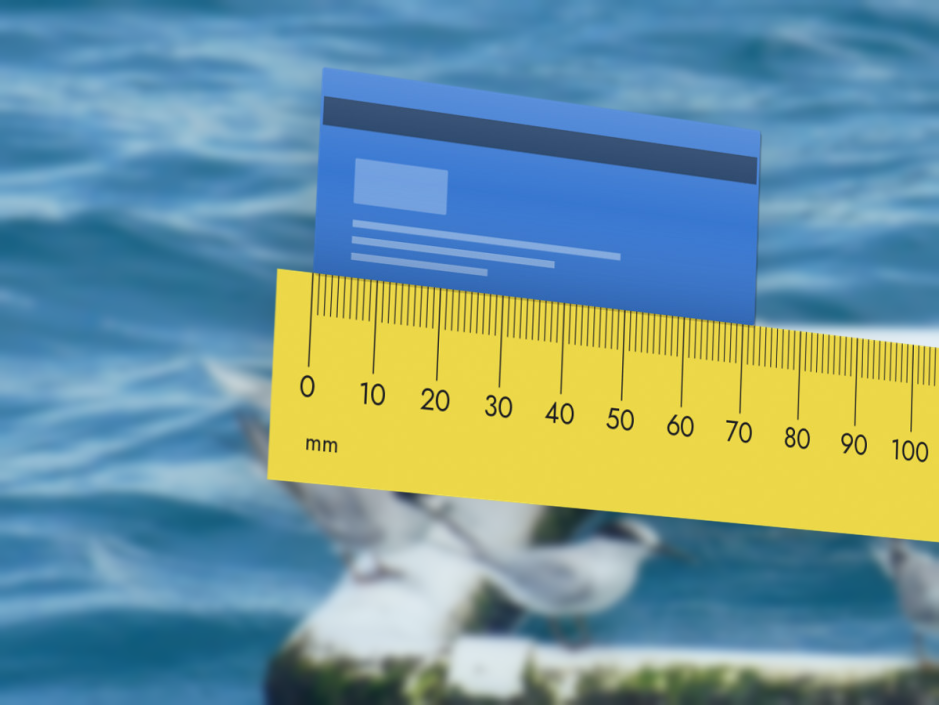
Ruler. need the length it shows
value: 72 mm
